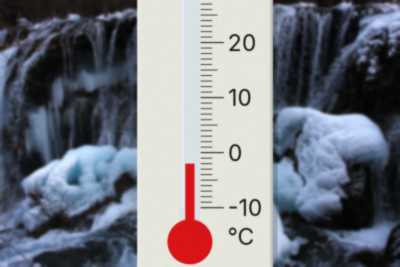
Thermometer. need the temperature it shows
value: -2 °C
